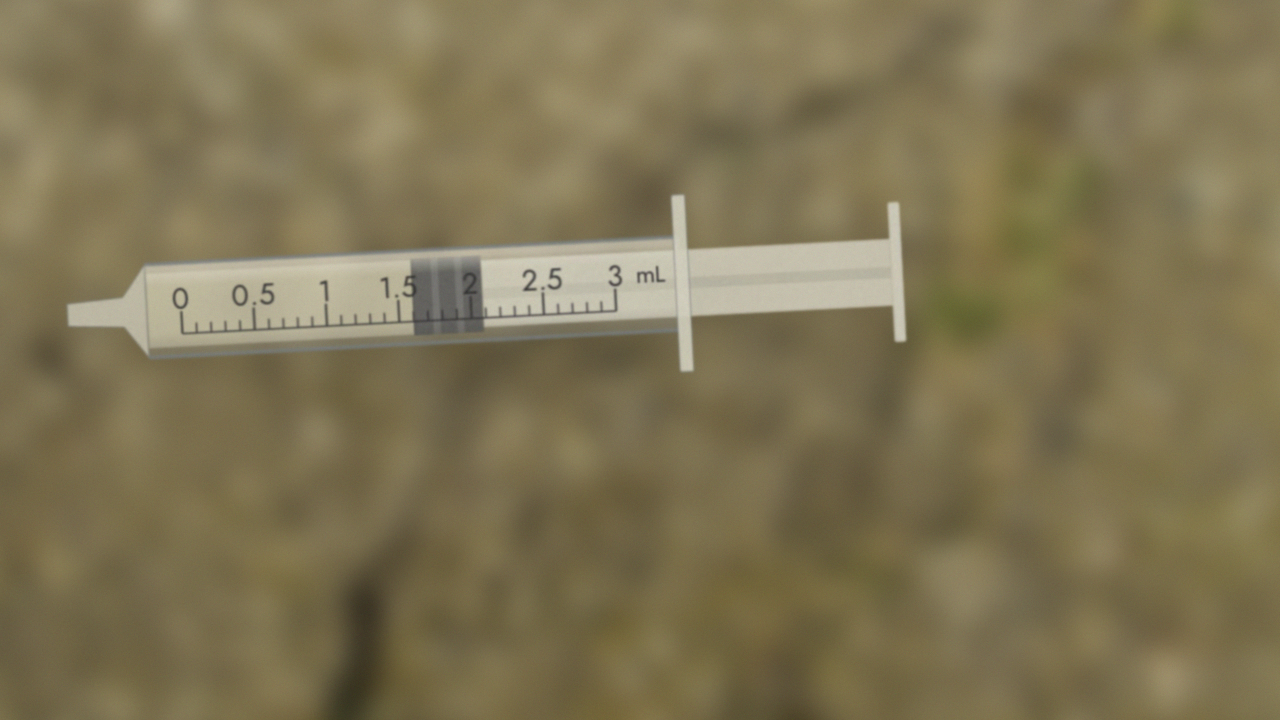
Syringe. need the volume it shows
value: 1.6 mL
